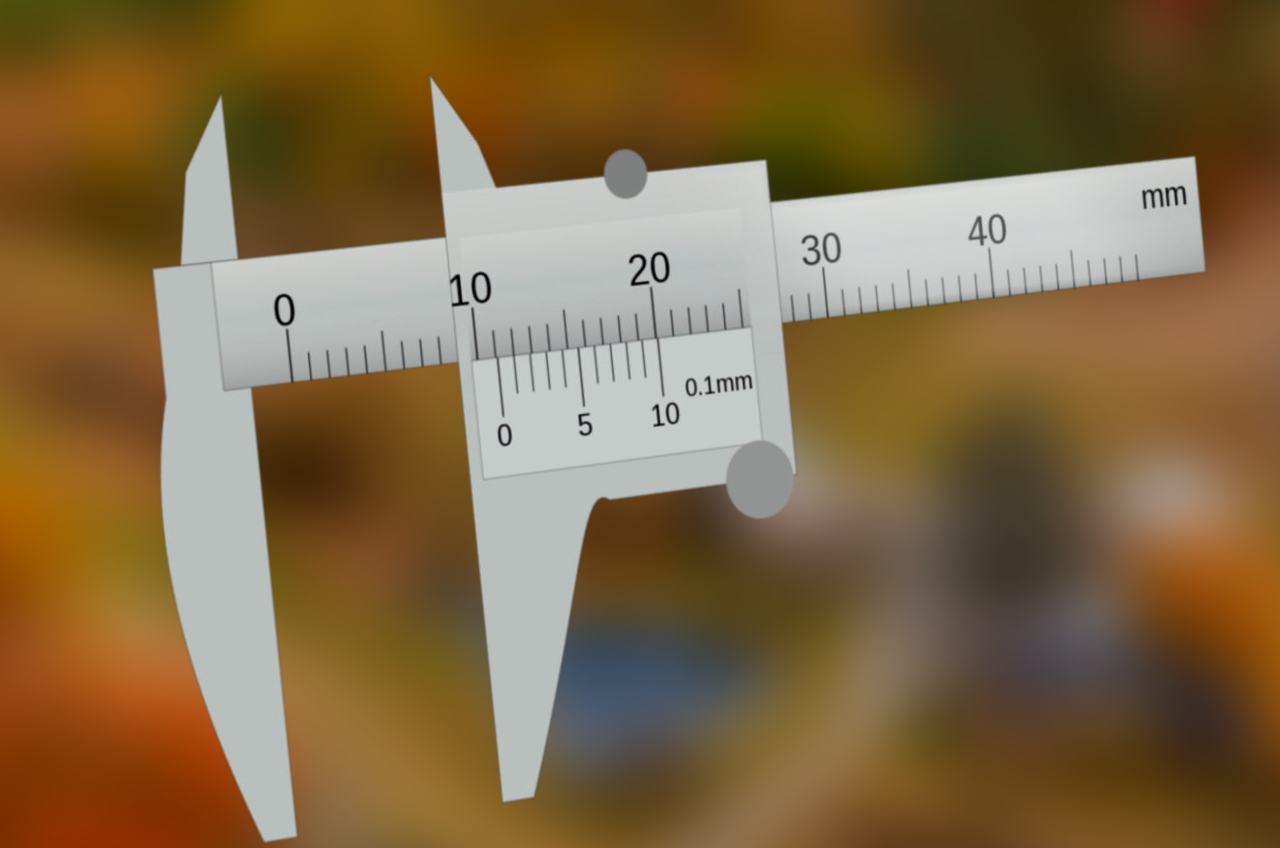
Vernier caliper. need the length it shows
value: 11.1 mm
